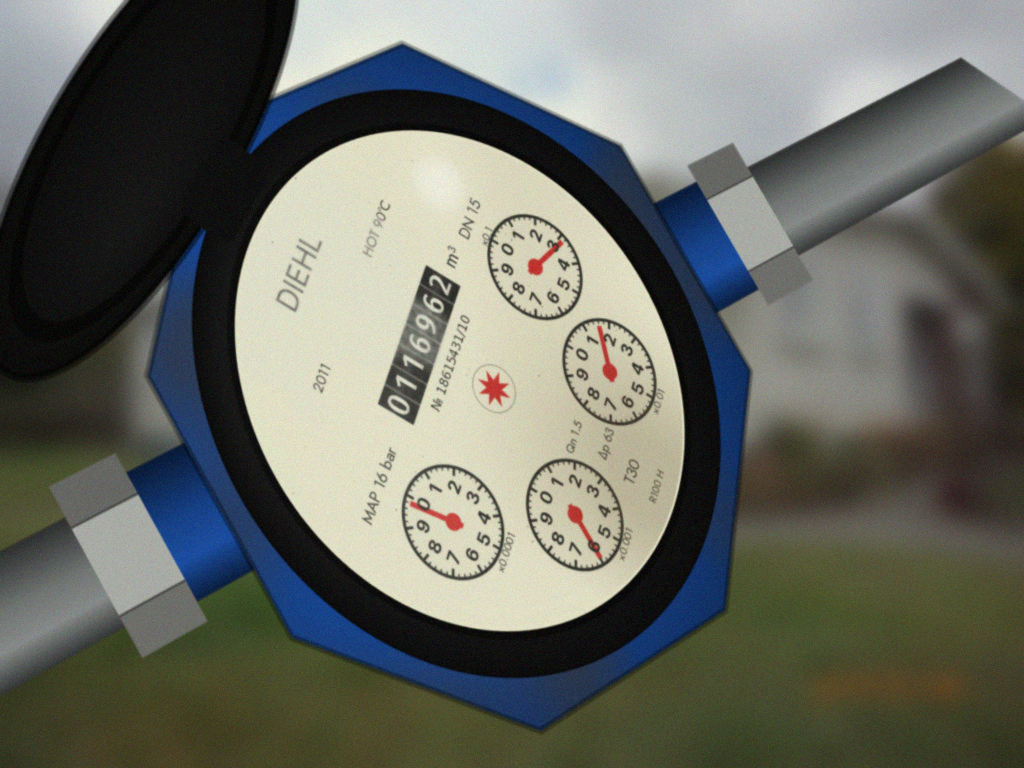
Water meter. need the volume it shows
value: 116962.3159 m³
